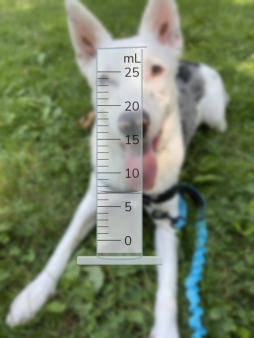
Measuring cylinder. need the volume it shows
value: 7 mL
